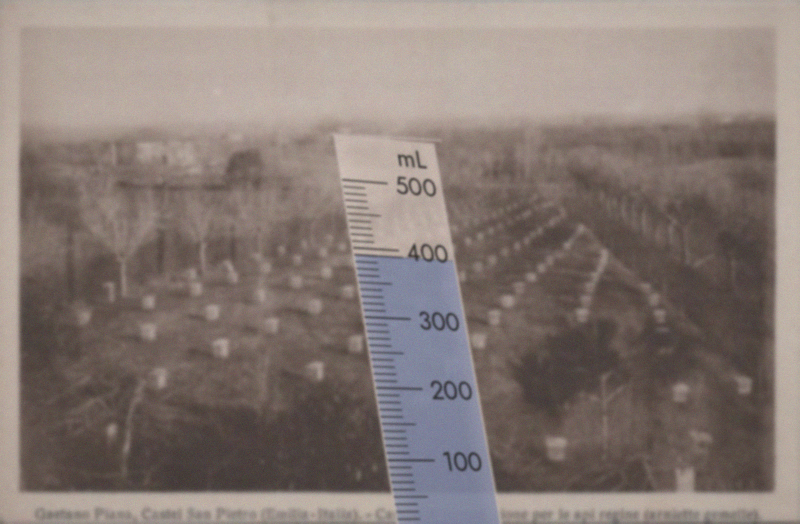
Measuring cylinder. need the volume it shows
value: 390 mL
